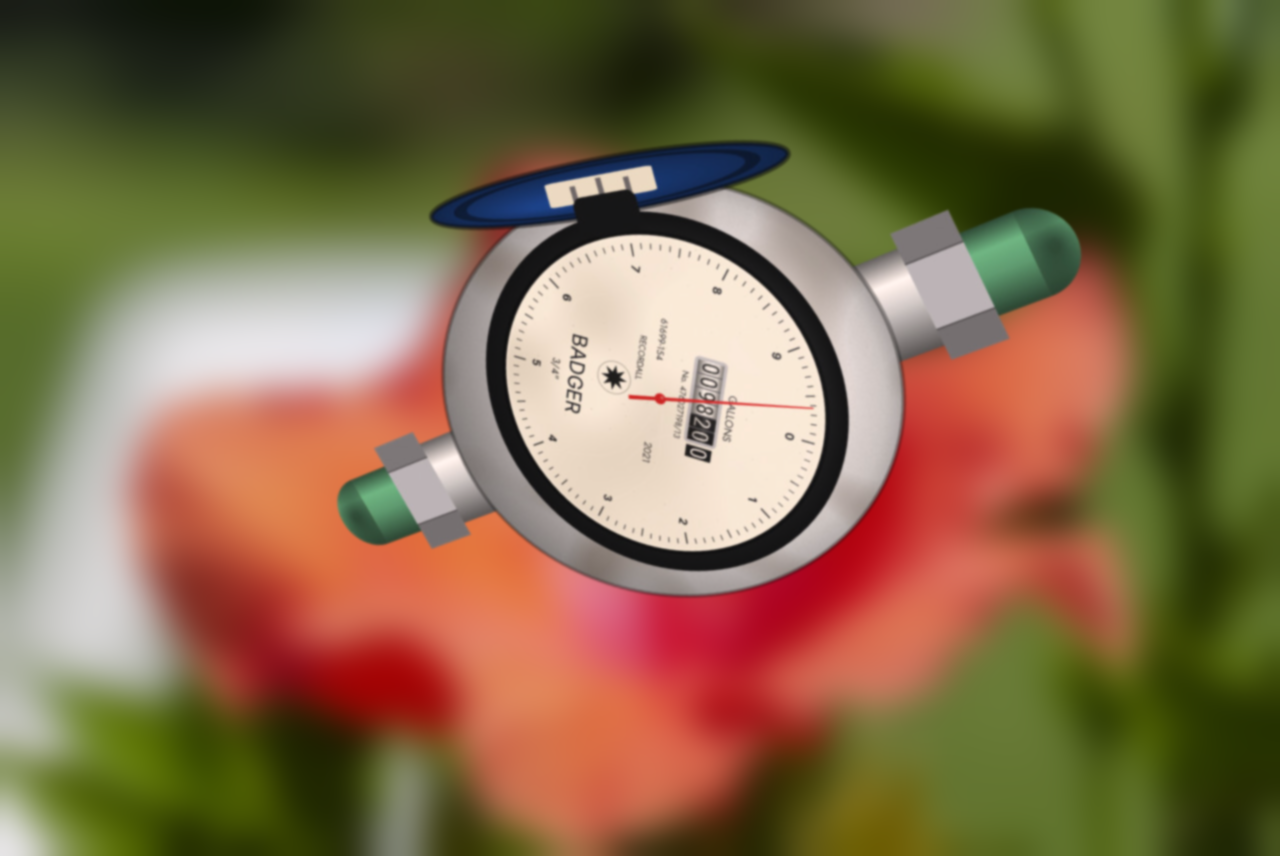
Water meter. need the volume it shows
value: 98199.6 gal
